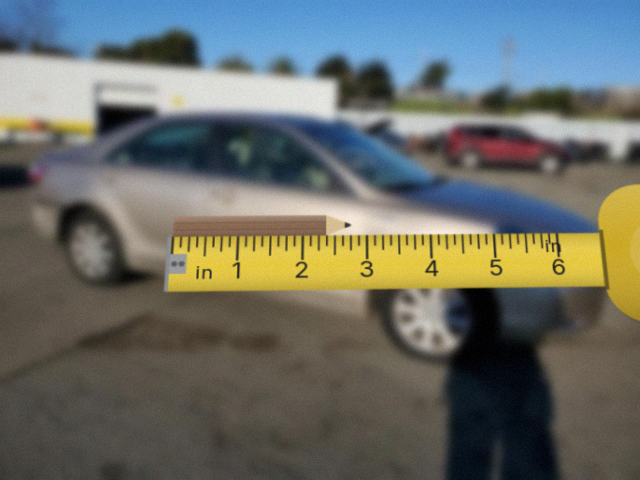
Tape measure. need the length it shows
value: 2.75 in
